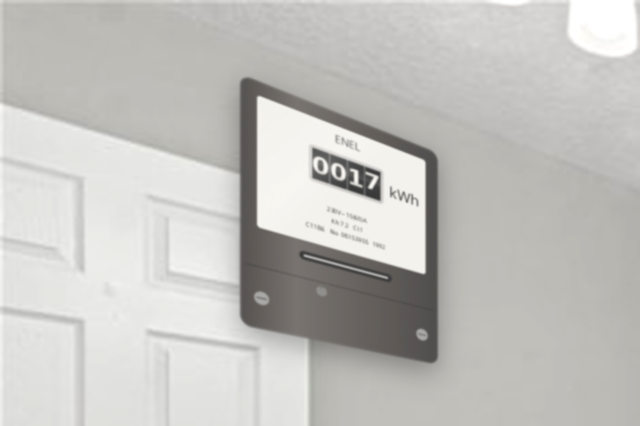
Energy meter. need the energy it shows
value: 17 kWh
